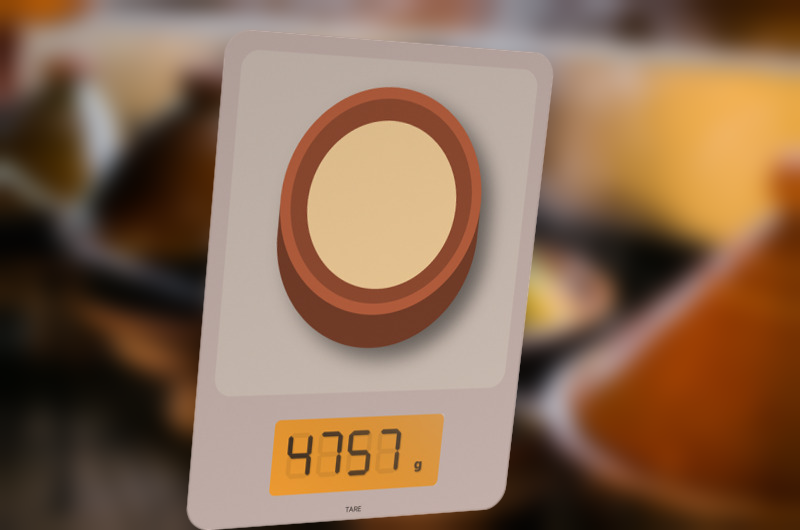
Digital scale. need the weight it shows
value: 4757 g
